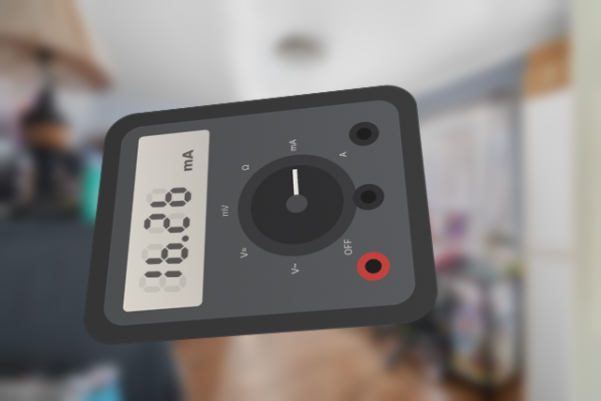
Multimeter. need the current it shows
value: 16.26 mA
